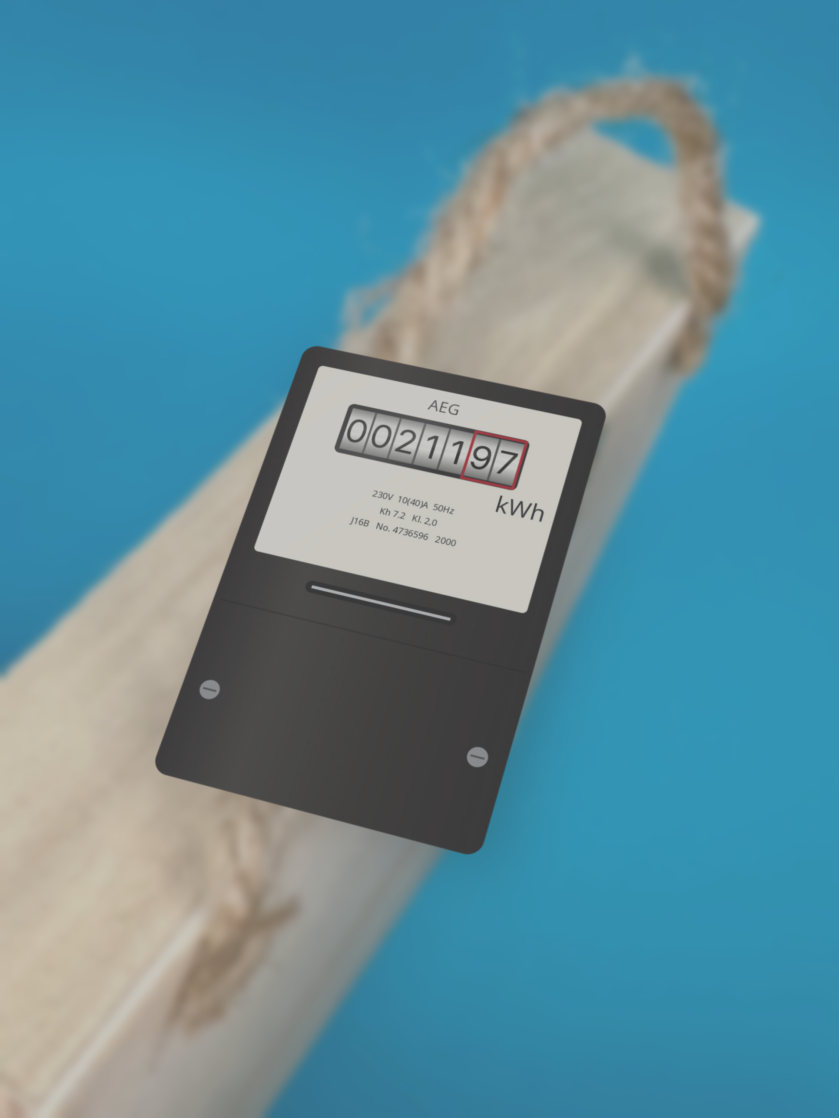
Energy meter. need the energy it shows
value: 211.97 kWh
